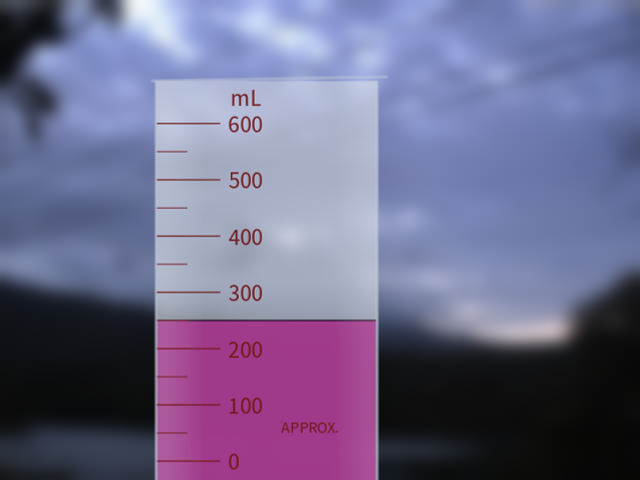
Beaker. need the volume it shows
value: 250 mL
